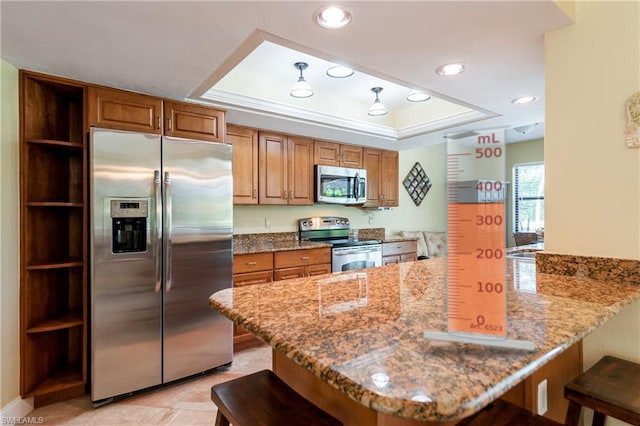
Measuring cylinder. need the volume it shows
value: 350 mL
